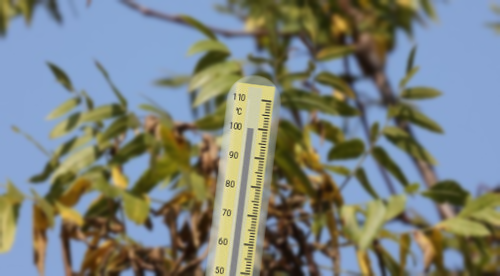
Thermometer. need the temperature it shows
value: 100 °C
